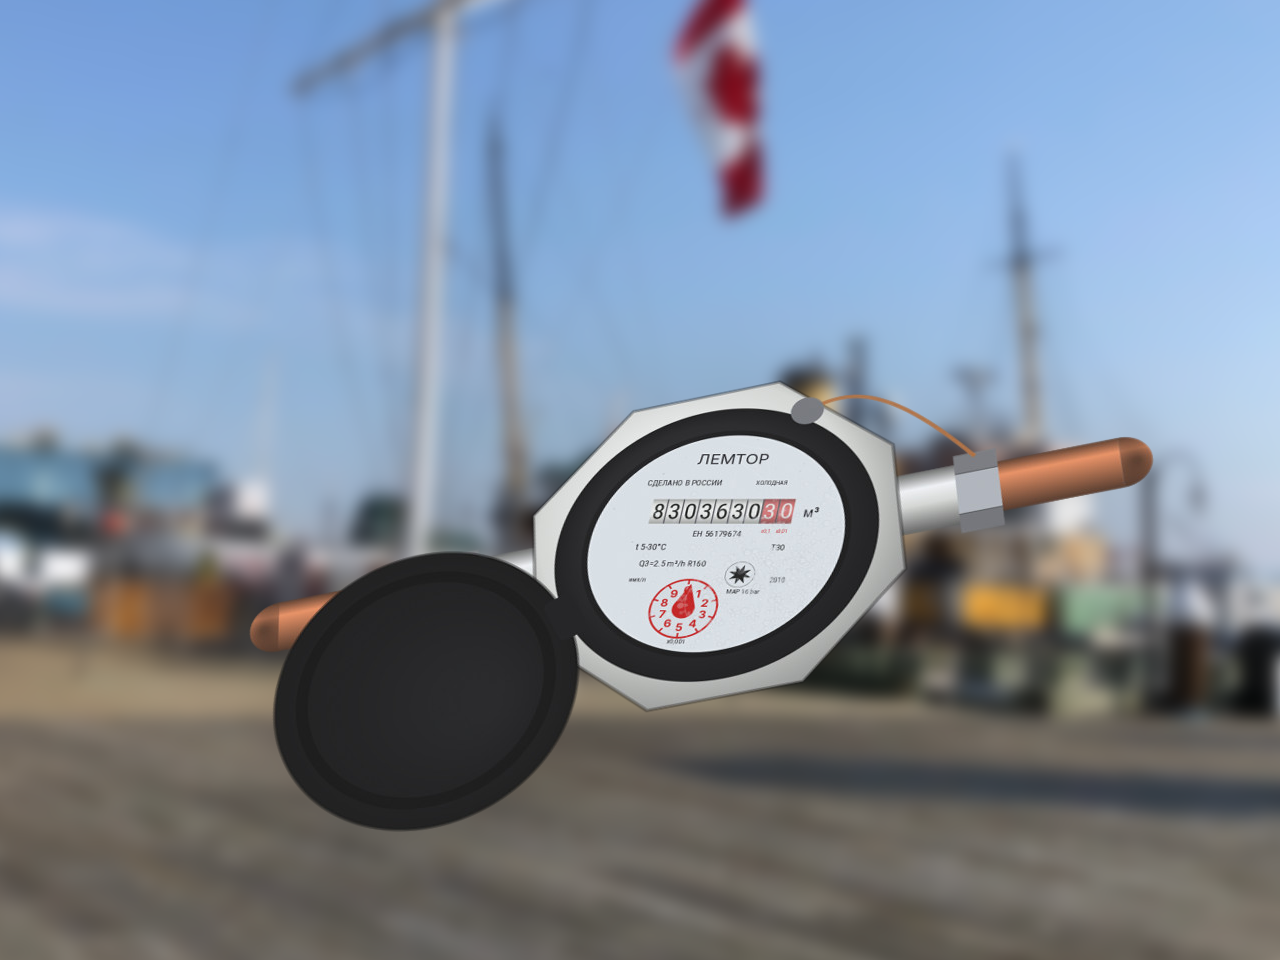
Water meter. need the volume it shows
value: 8303630.300 m³
